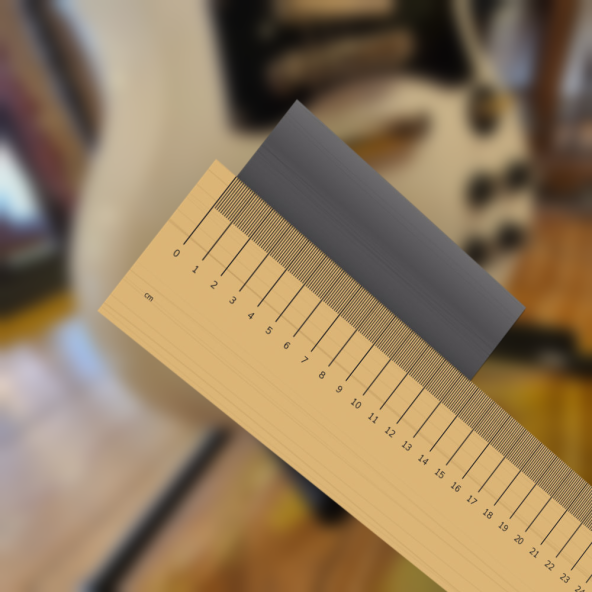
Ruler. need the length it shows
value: 13.5 cm
